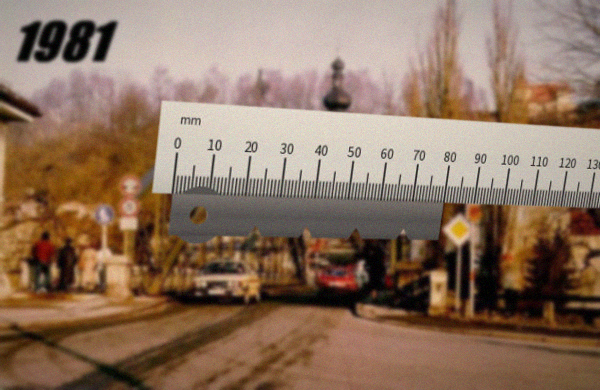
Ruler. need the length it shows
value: 80 mm
